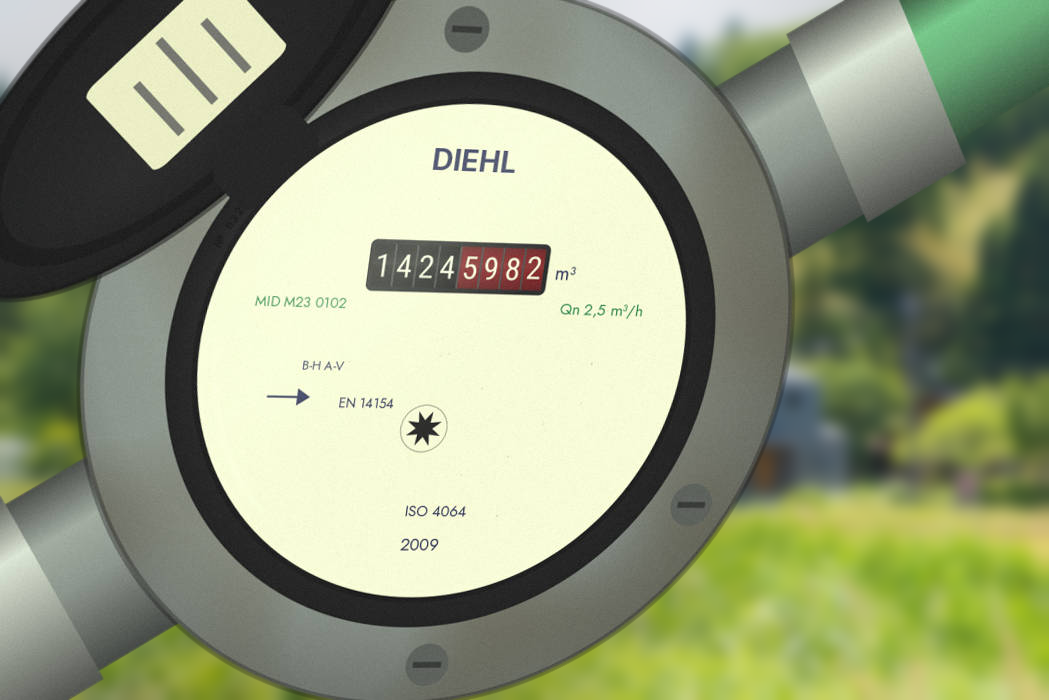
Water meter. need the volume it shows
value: 1424.5982 m³
